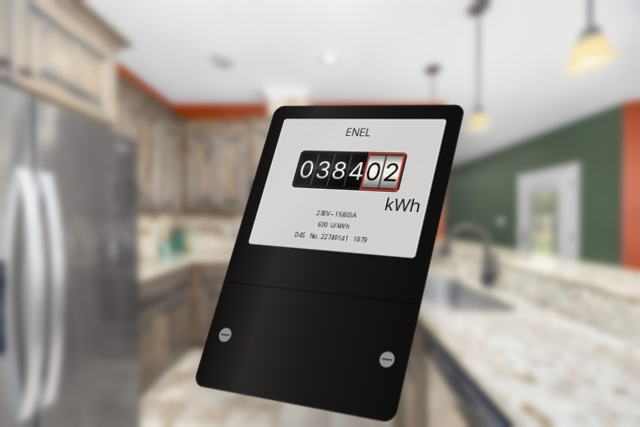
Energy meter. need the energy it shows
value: 384.02 kWh
